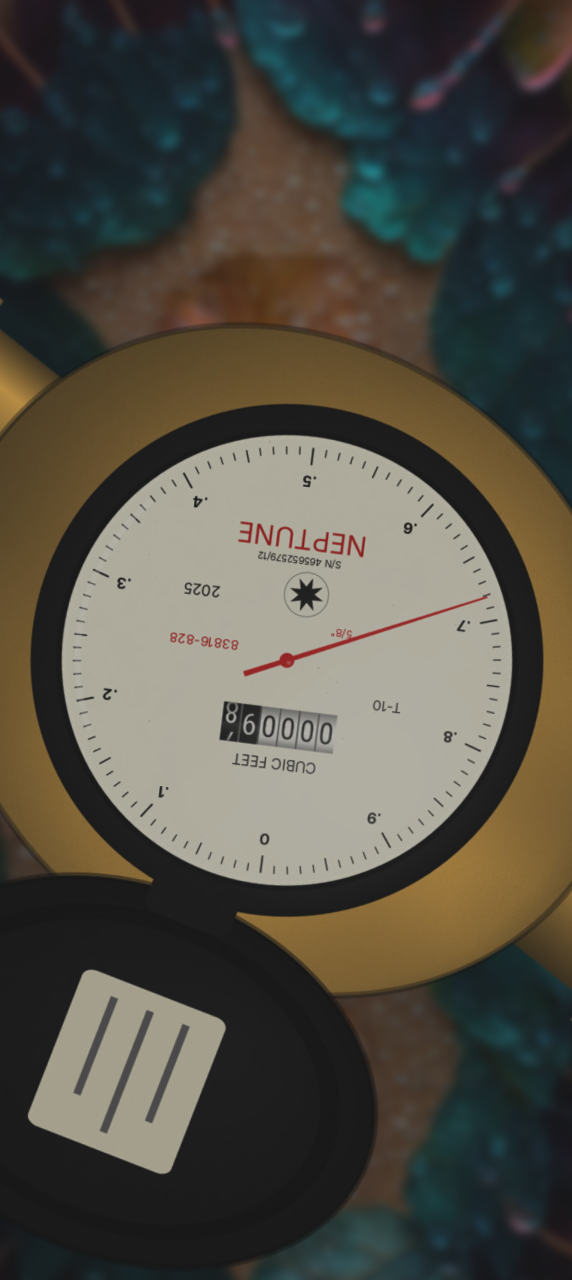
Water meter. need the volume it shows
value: 97.68 ft³
